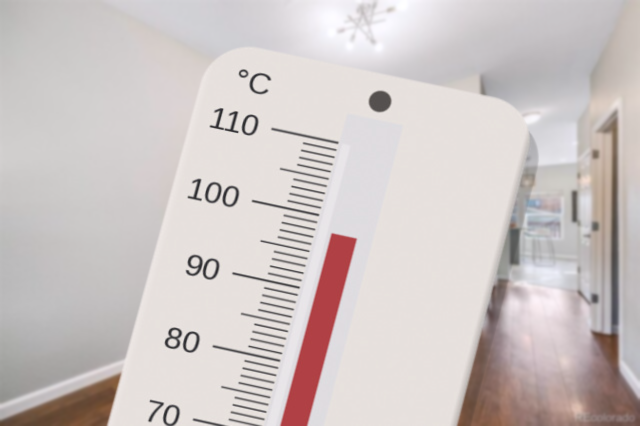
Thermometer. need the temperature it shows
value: 98 °C
